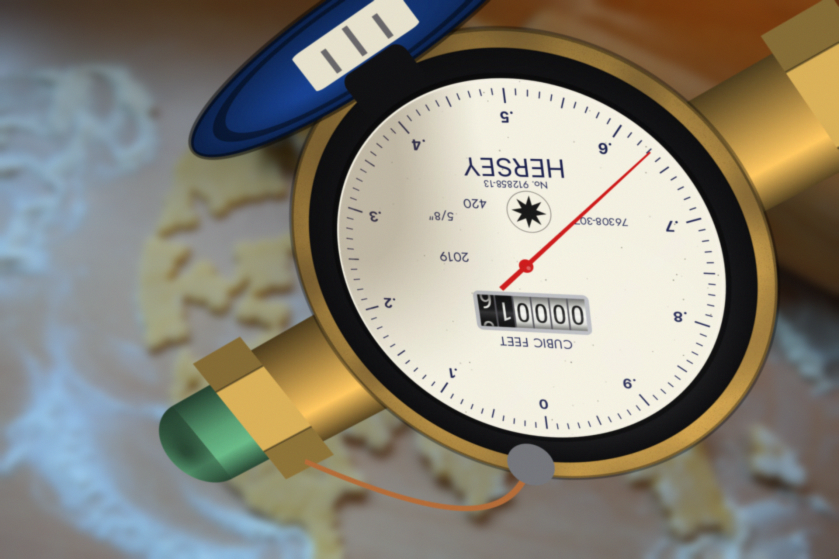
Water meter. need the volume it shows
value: 15.63 ft³
